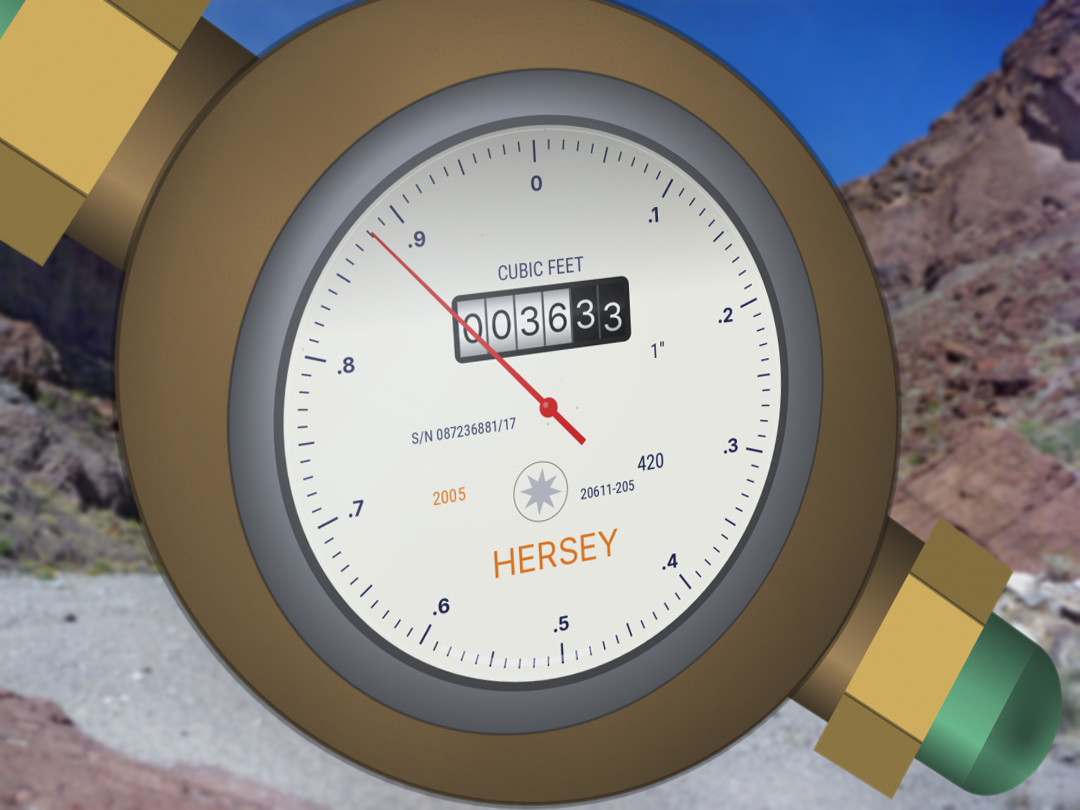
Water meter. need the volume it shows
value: 3632.88 ft³
